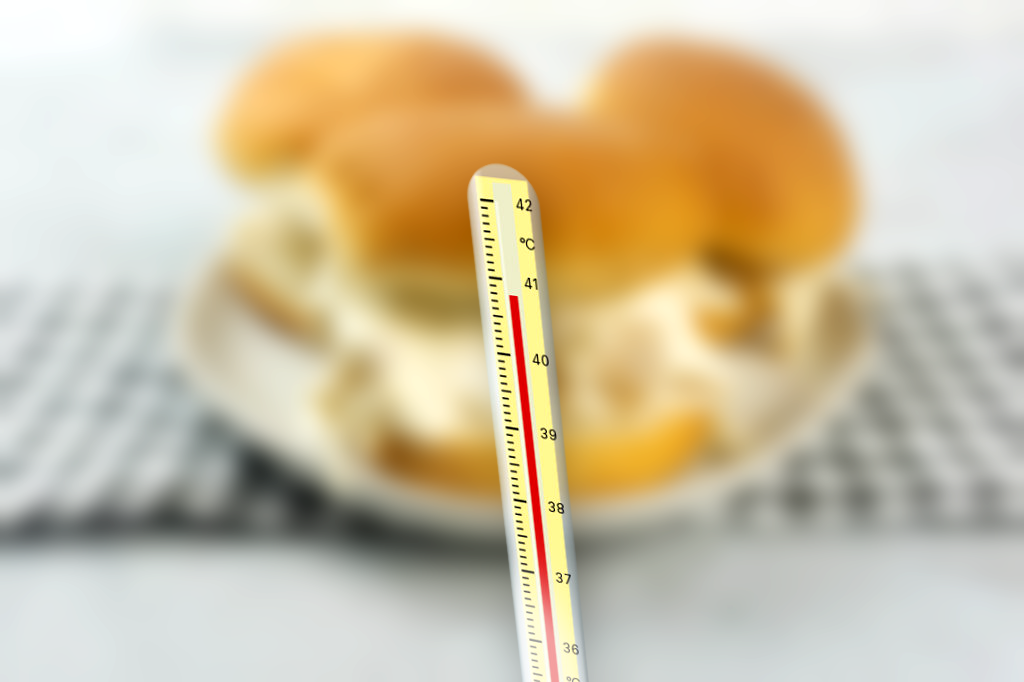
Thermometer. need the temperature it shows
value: 40.8 °C
